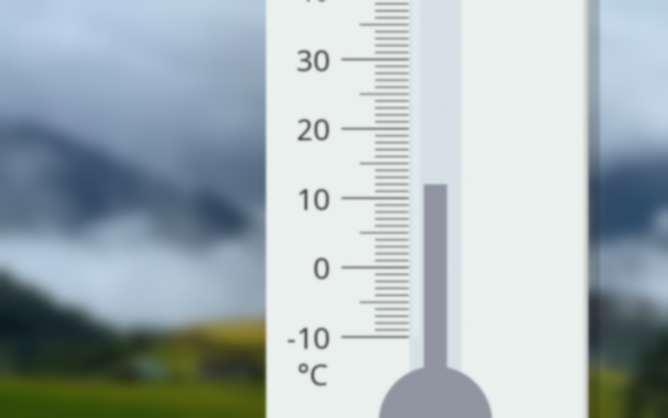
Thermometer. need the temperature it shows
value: 12 °C
